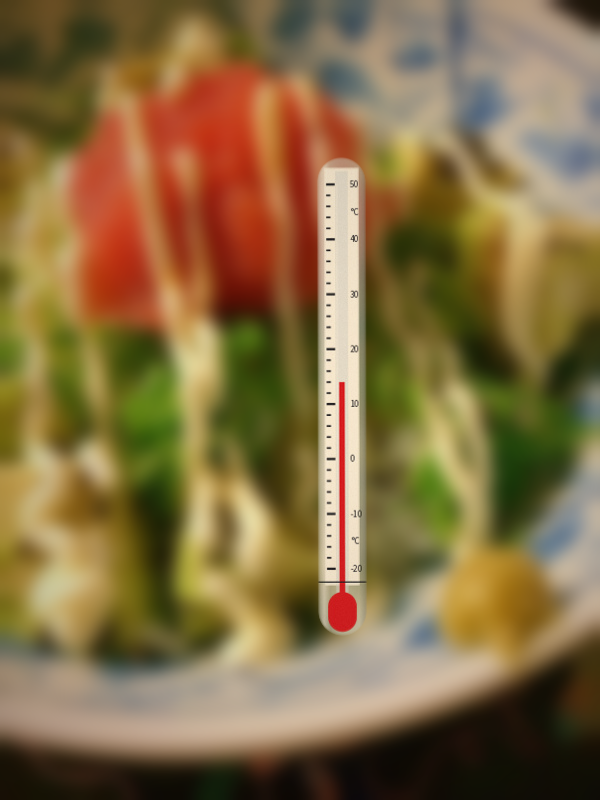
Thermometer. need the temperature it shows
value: 14 °C
